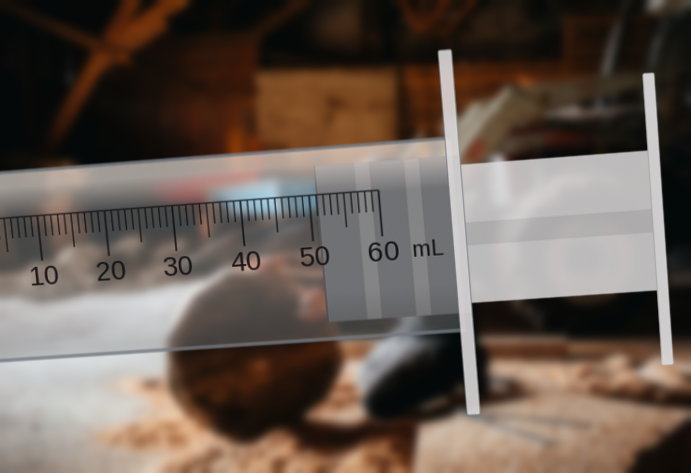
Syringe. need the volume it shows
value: 51 mL
